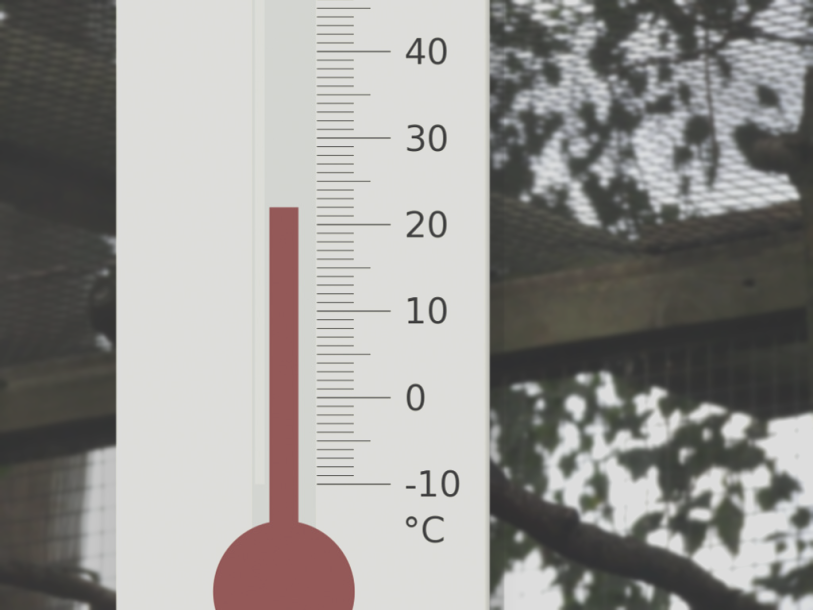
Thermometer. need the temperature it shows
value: 22 °C
